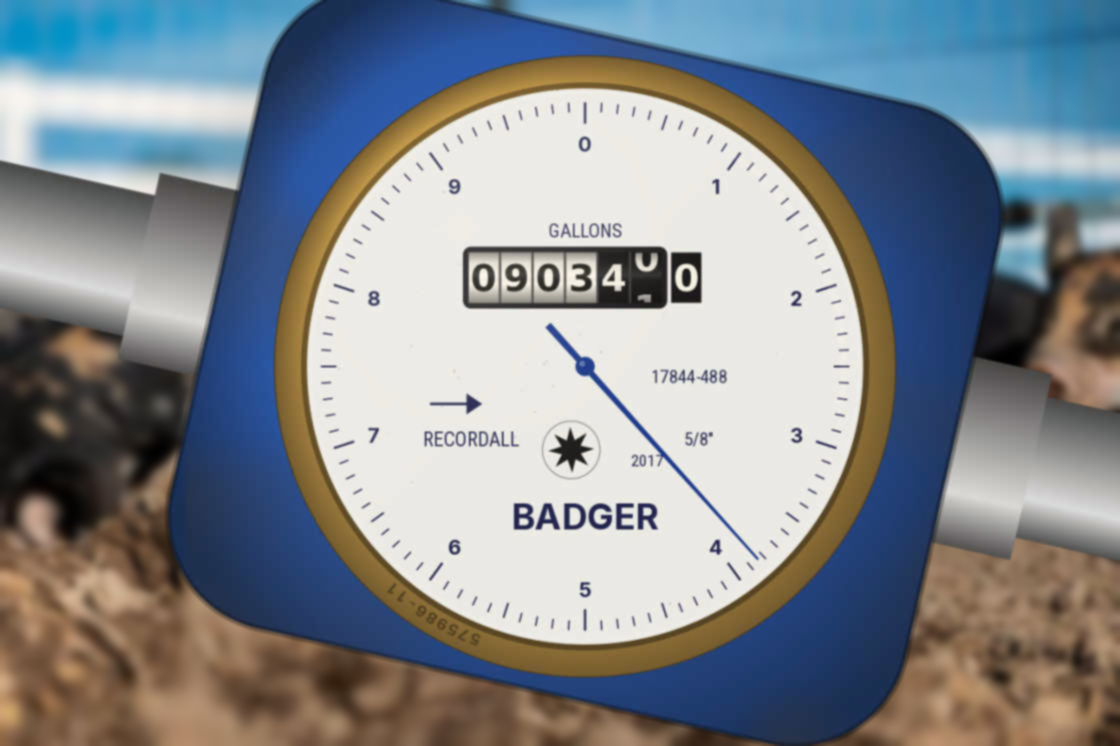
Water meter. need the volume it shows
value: 903403.8 gal
